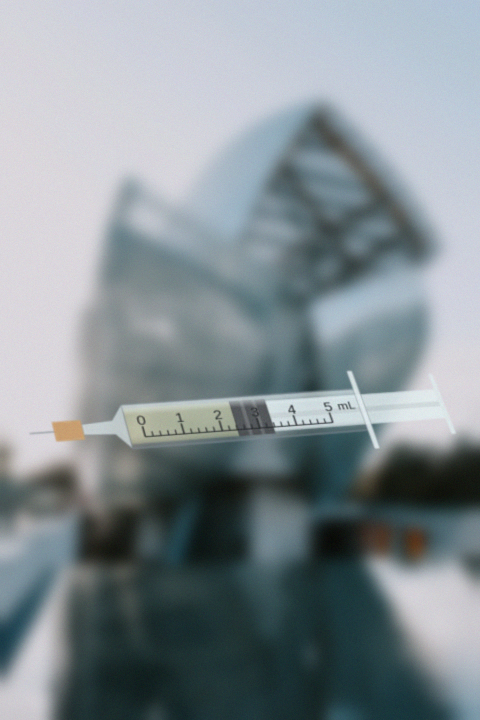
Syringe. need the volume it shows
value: 2.4 mL
